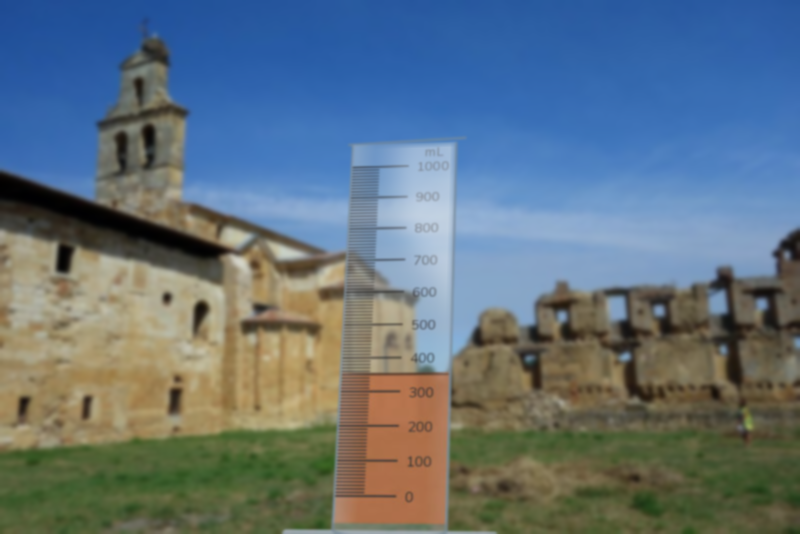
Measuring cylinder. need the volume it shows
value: 350 mL
